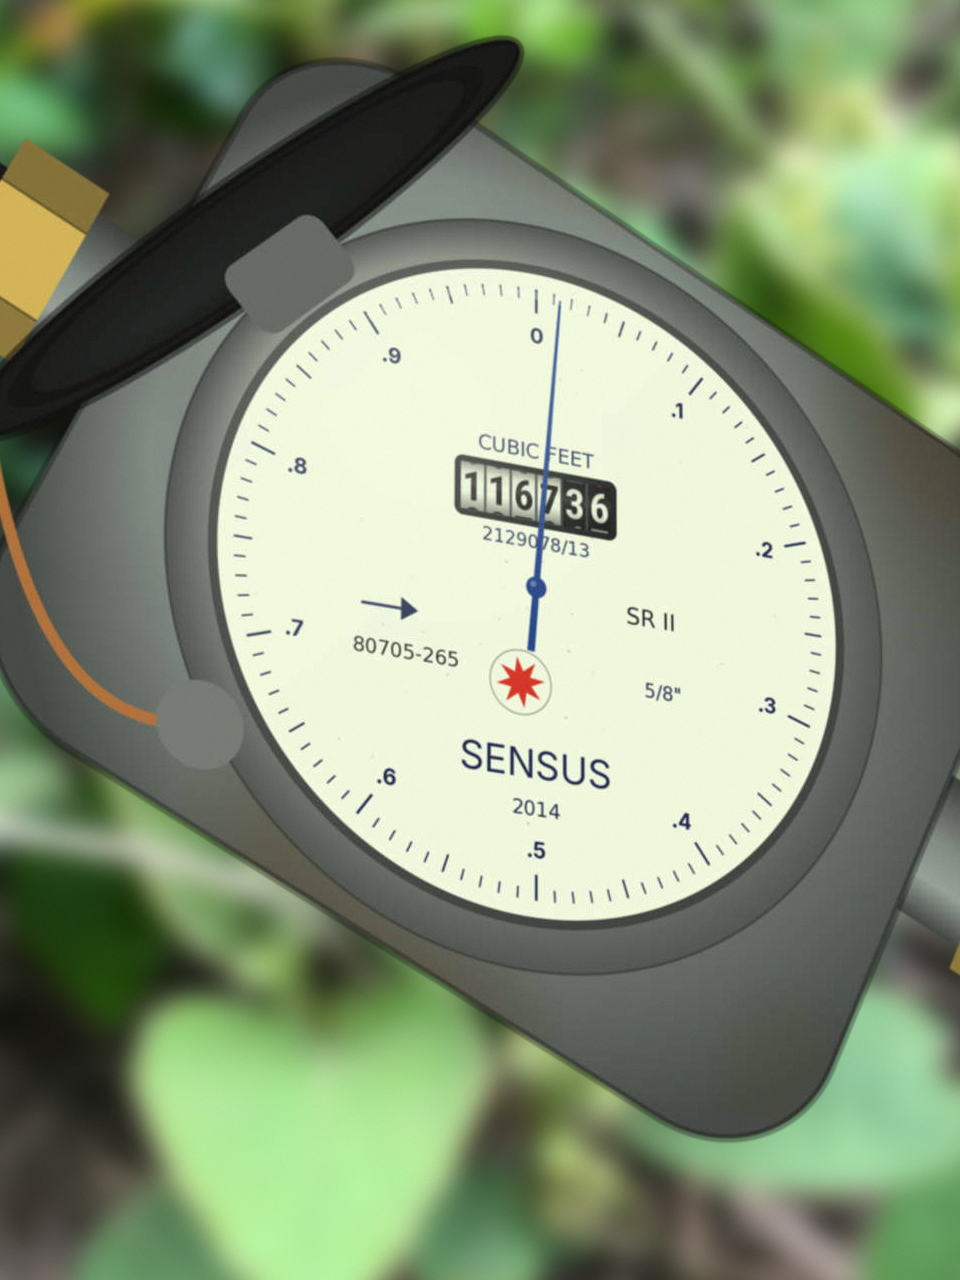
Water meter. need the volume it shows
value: 116736.01 ft³
